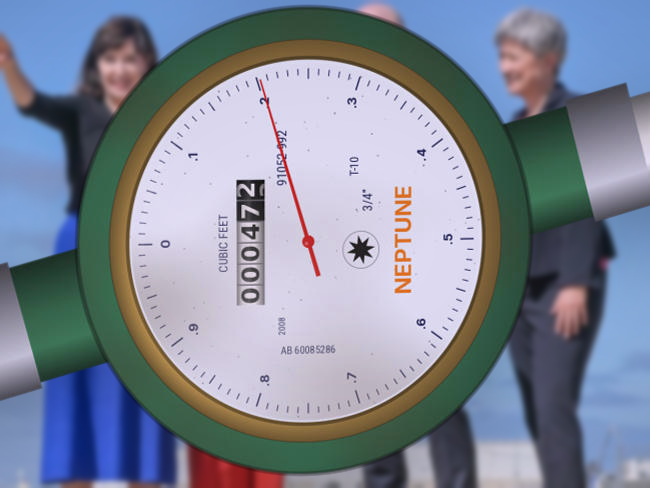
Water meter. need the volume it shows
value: 472.20 ft³
